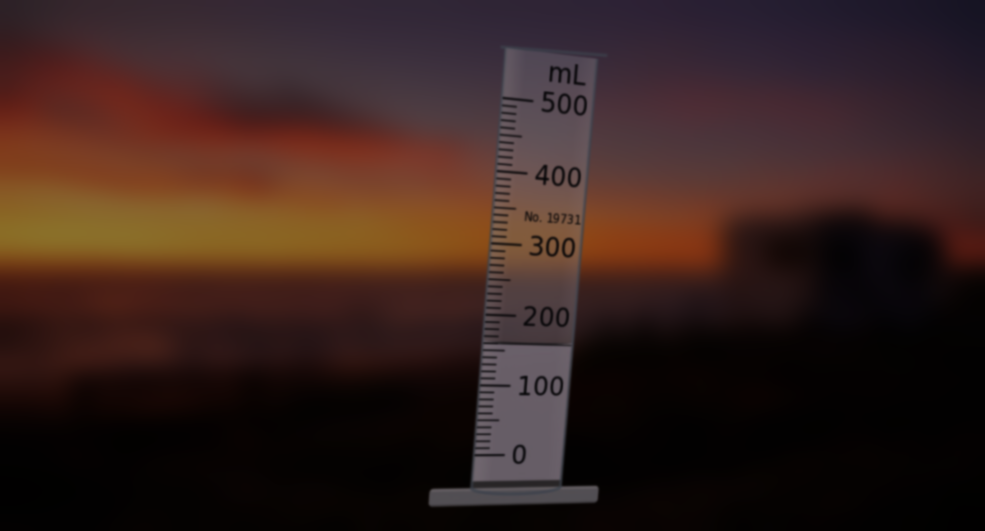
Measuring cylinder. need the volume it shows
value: 160 mL
